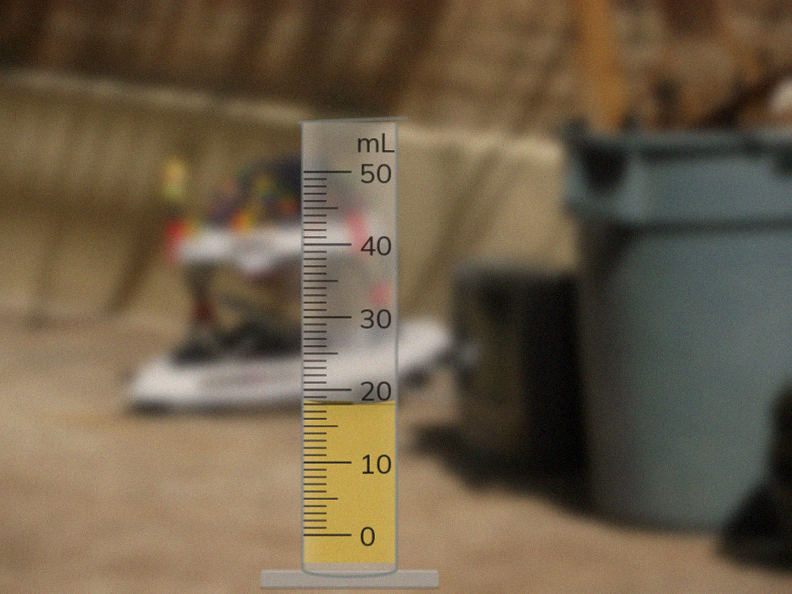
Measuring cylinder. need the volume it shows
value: 18 mL
